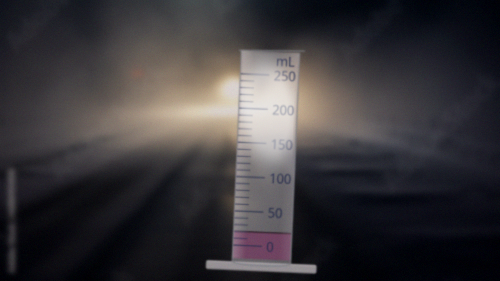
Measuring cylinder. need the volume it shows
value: 20 mL
